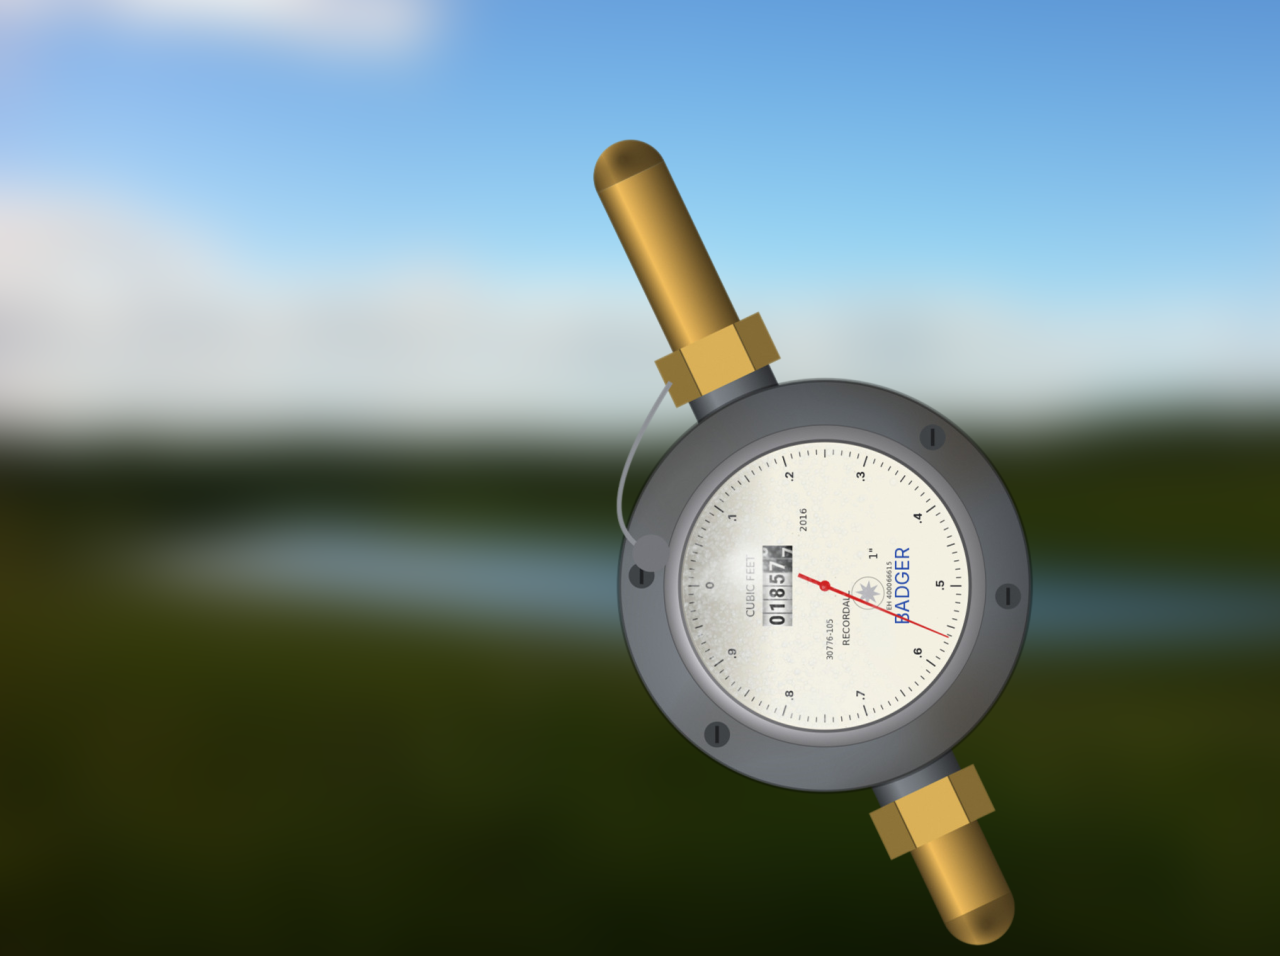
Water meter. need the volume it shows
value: 18576.56 ft³
